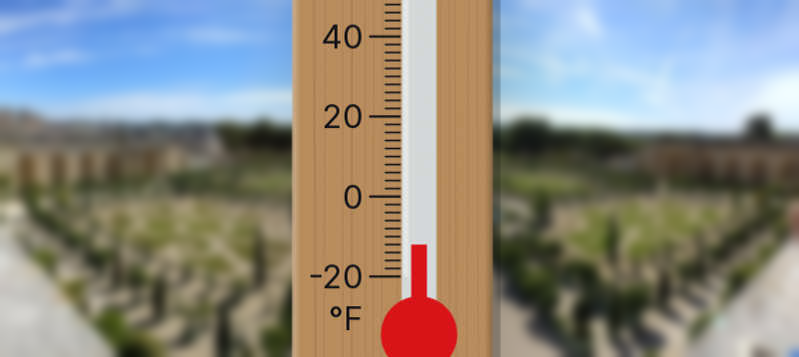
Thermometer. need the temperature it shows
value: -12 °F
